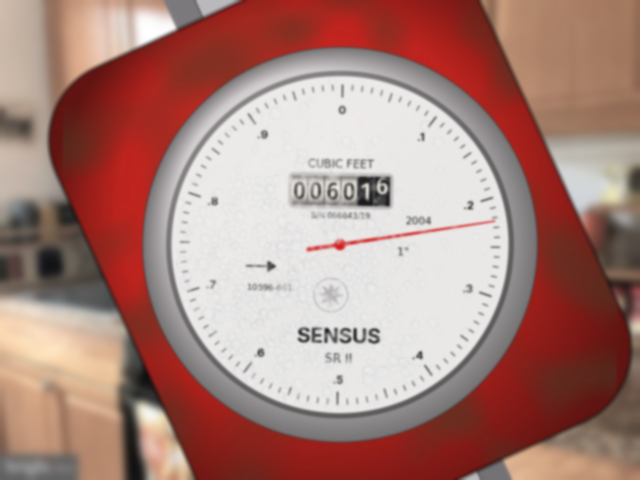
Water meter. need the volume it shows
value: 6016.22 ft³
